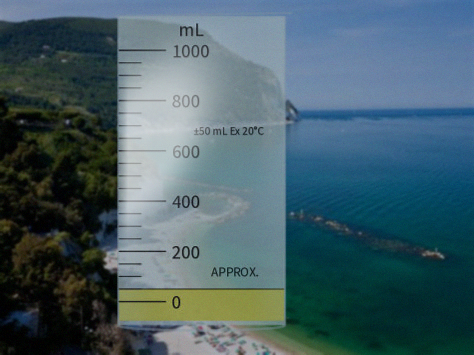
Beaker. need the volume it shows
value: 50 mL
